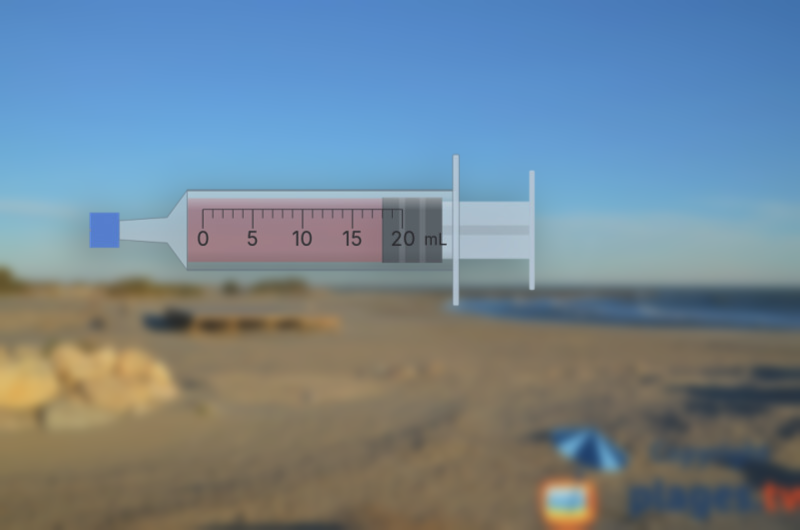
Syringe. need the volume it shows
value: 18 mL
